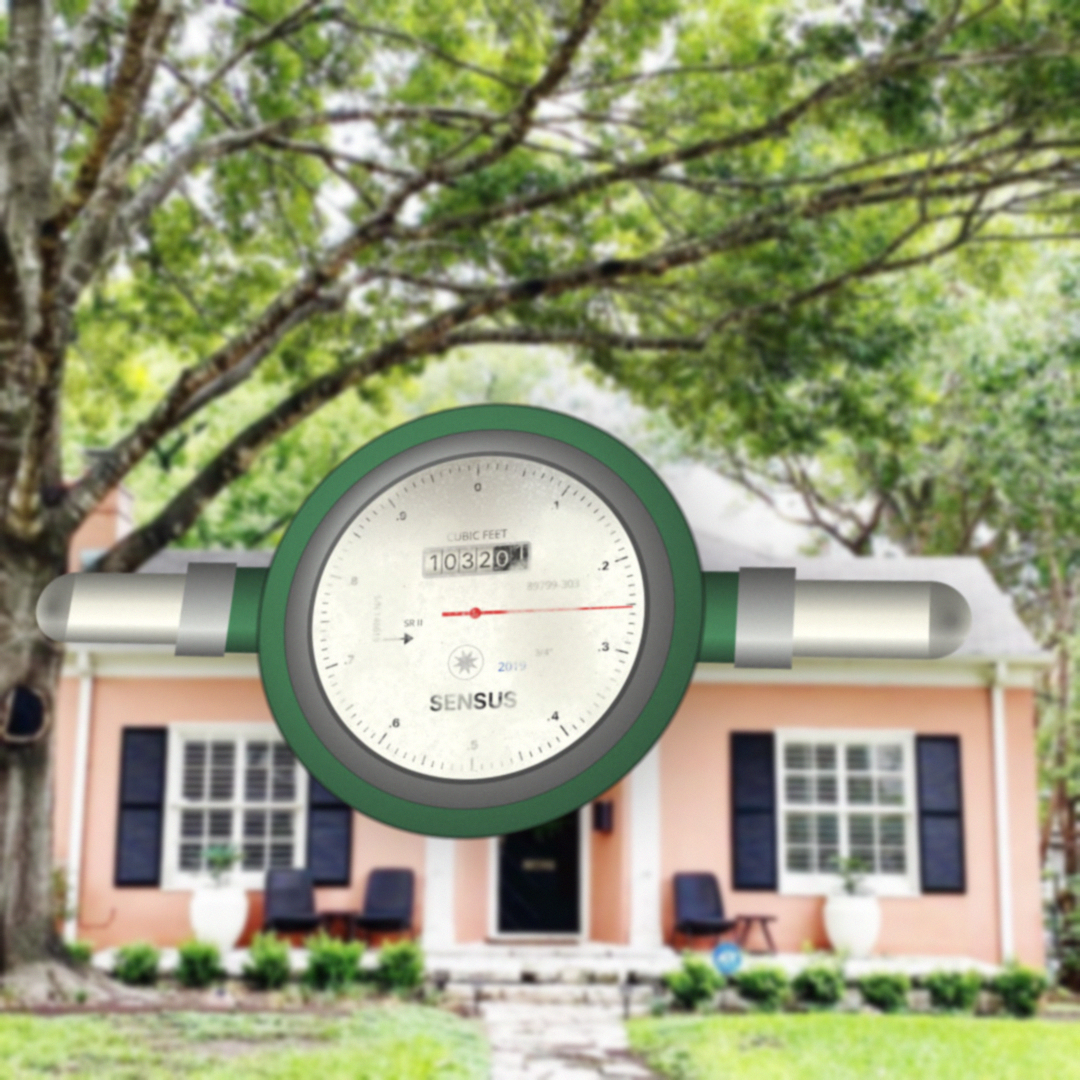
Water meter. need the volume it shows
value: 103201.25 ft³
